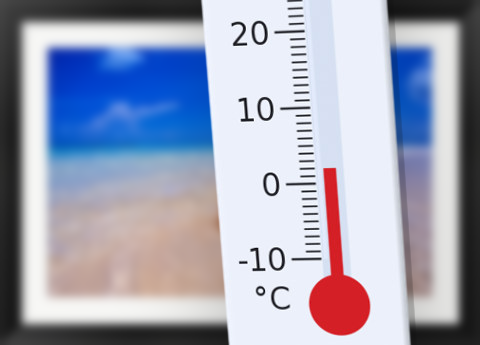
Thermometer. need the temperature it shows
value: 2 °C
